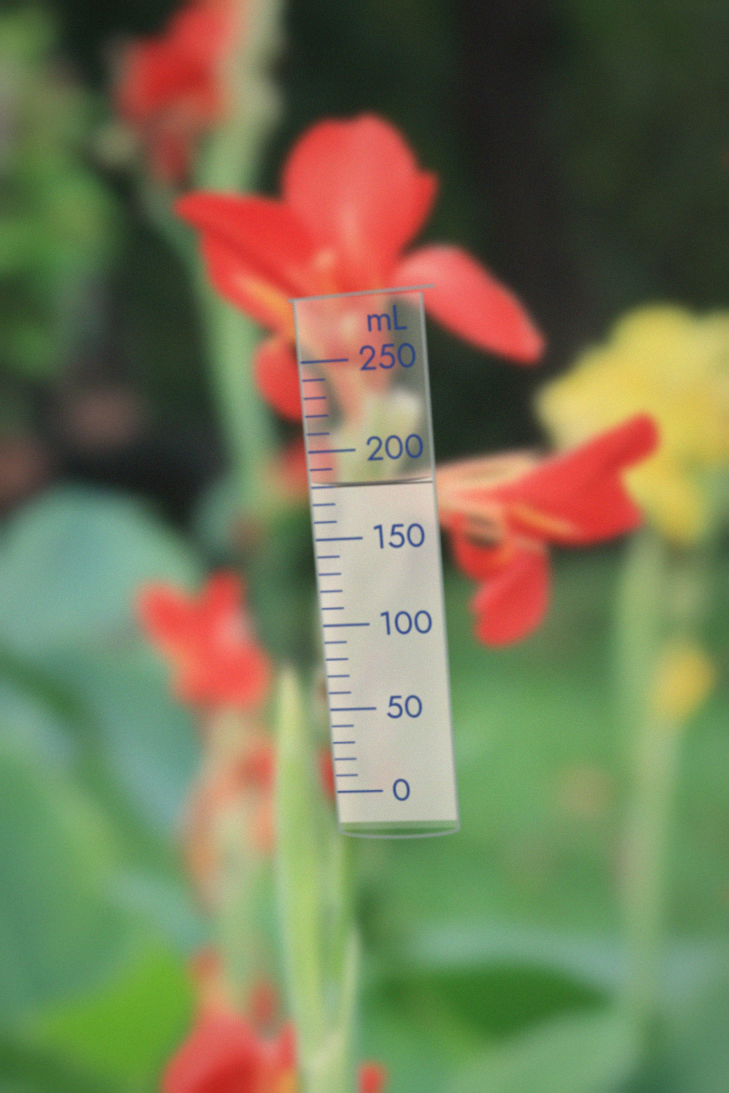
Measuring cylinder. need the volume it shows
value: 180 mL
